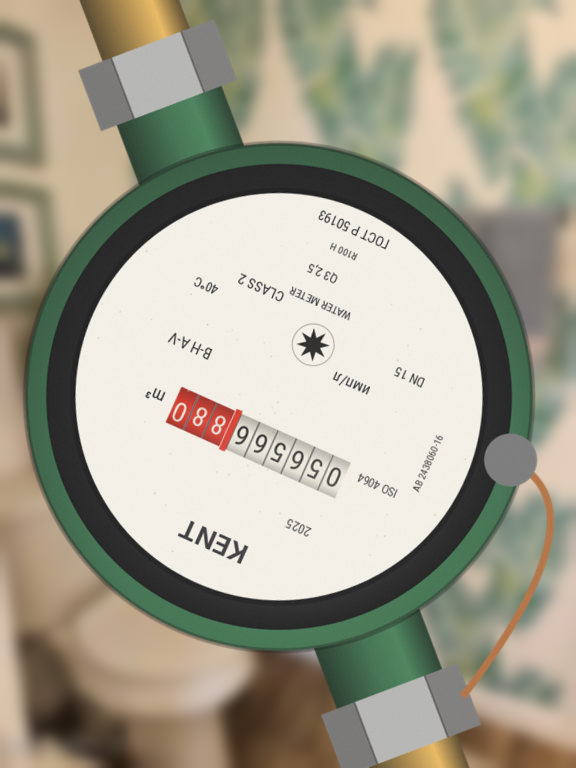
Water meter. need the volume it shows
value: 56566.880 m³
